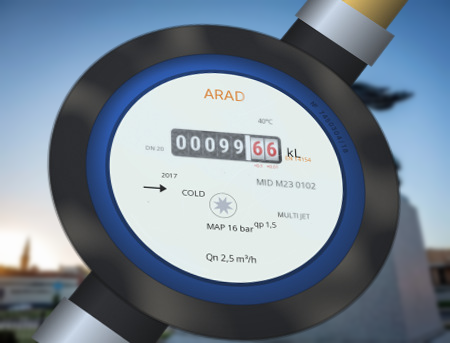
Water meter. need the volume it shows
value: 99.66 kL
